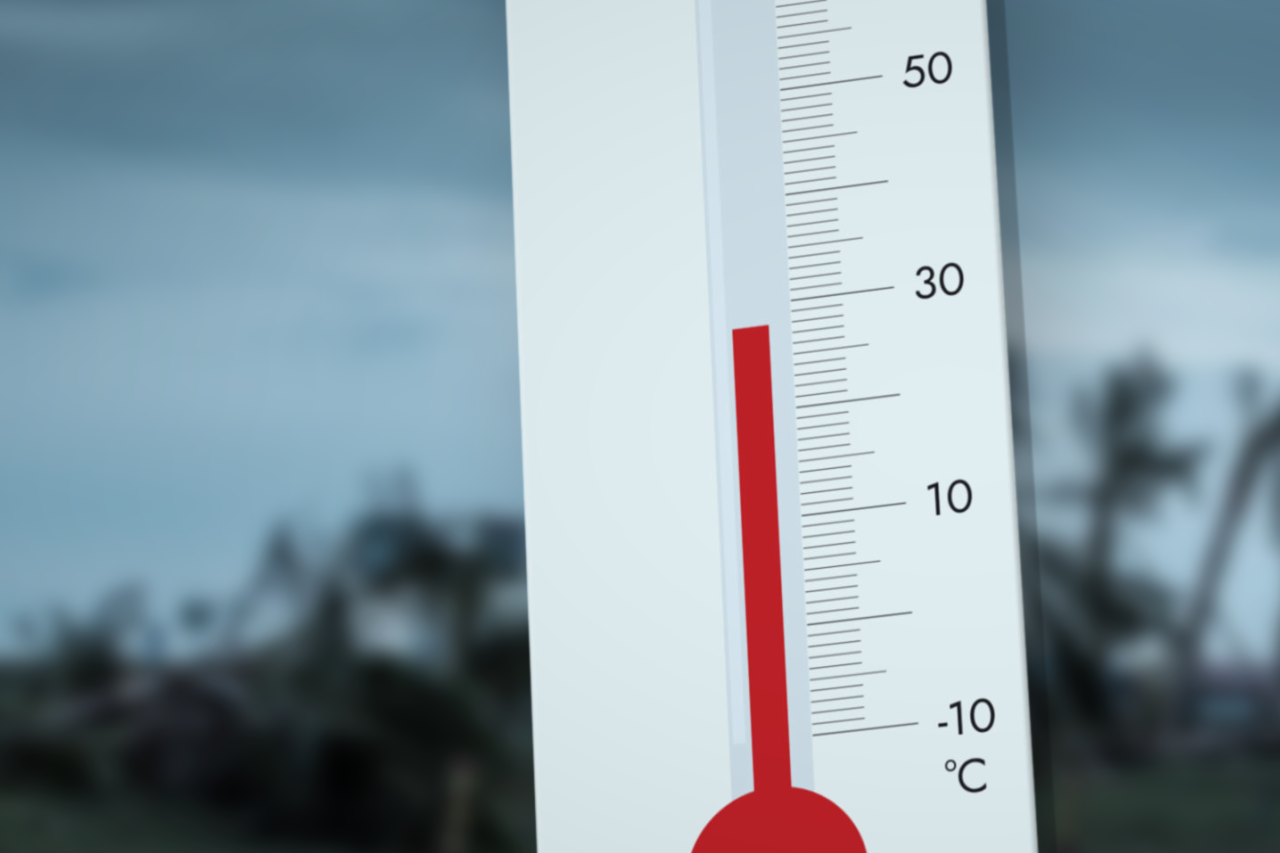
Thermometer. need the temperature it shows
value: 28 °C
